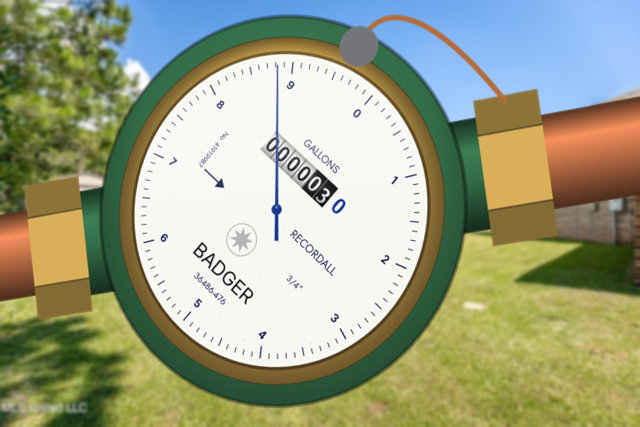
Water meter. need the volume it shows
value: 28.8 gal
